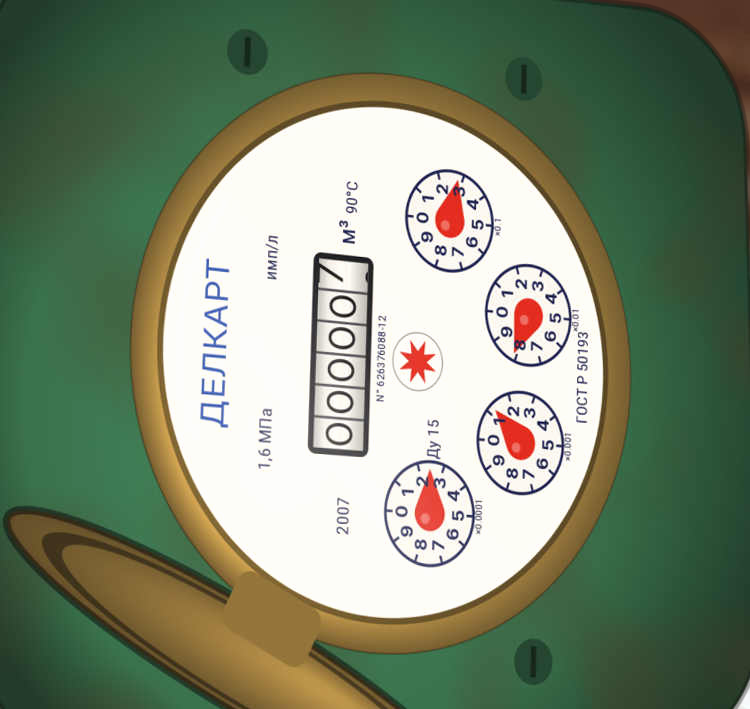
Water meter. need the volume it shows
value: 7.2812 m³
